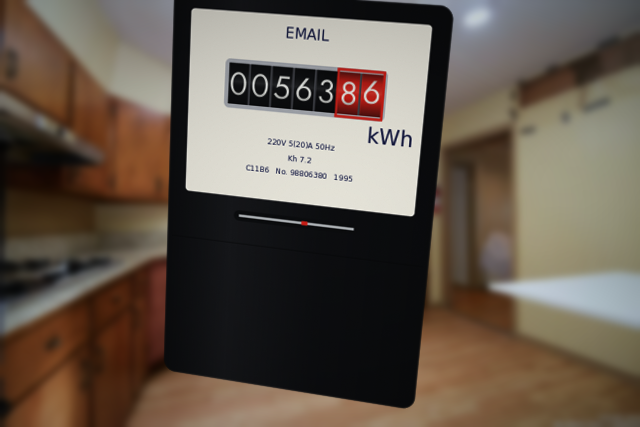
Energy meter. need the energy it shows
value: 563.86 kWh
